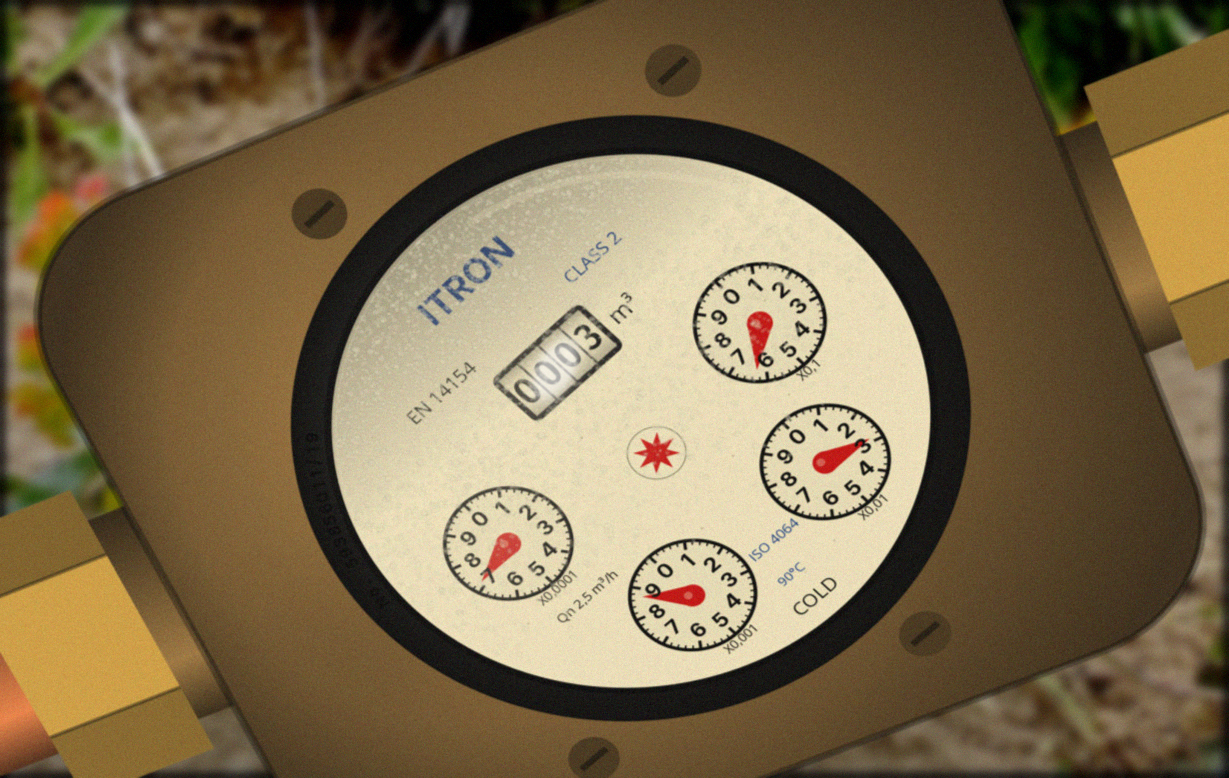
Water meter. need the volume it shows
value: 3.6287 m³
